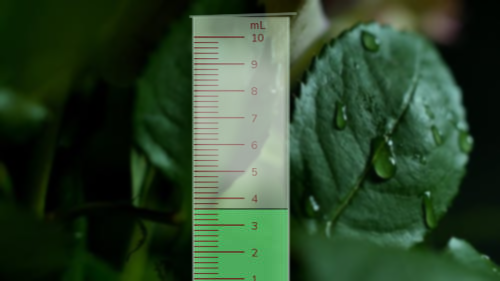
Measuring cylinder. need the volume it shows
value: 3.6 mL
